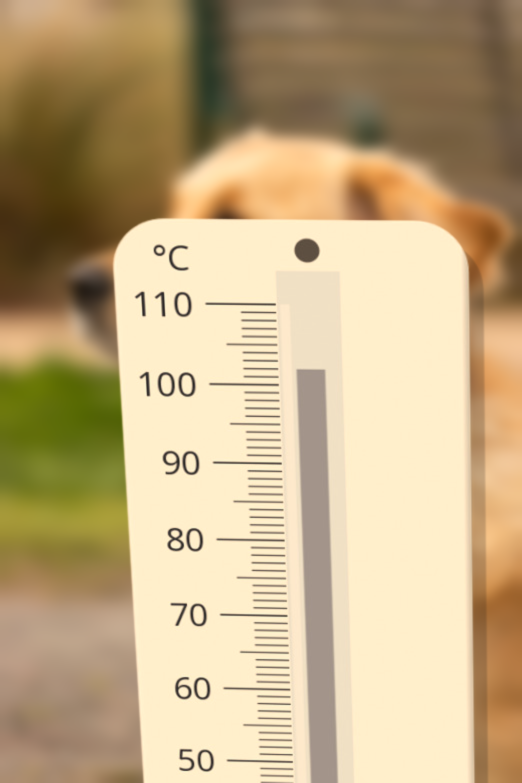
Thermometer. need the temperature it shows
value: 102 °C
